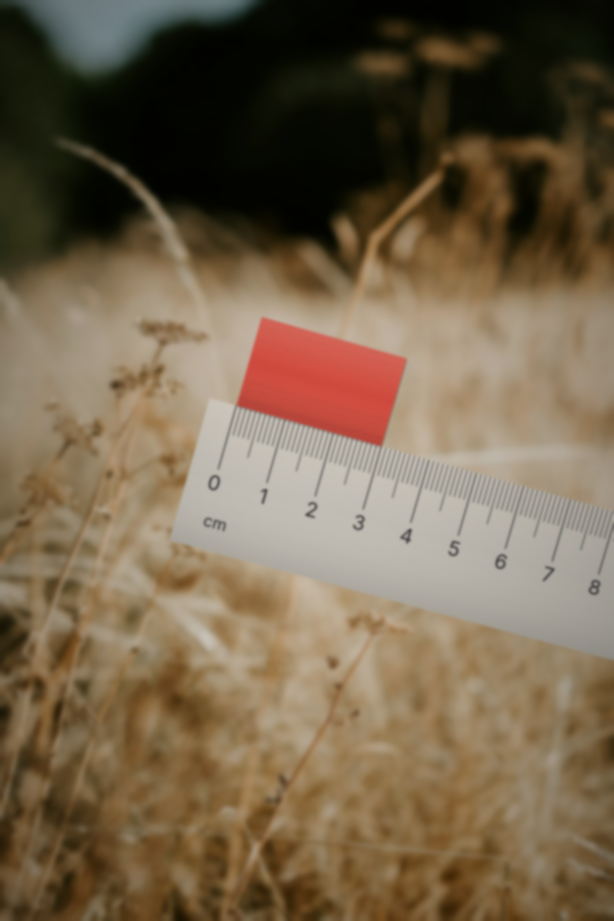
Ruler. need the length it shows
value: 3 cm
